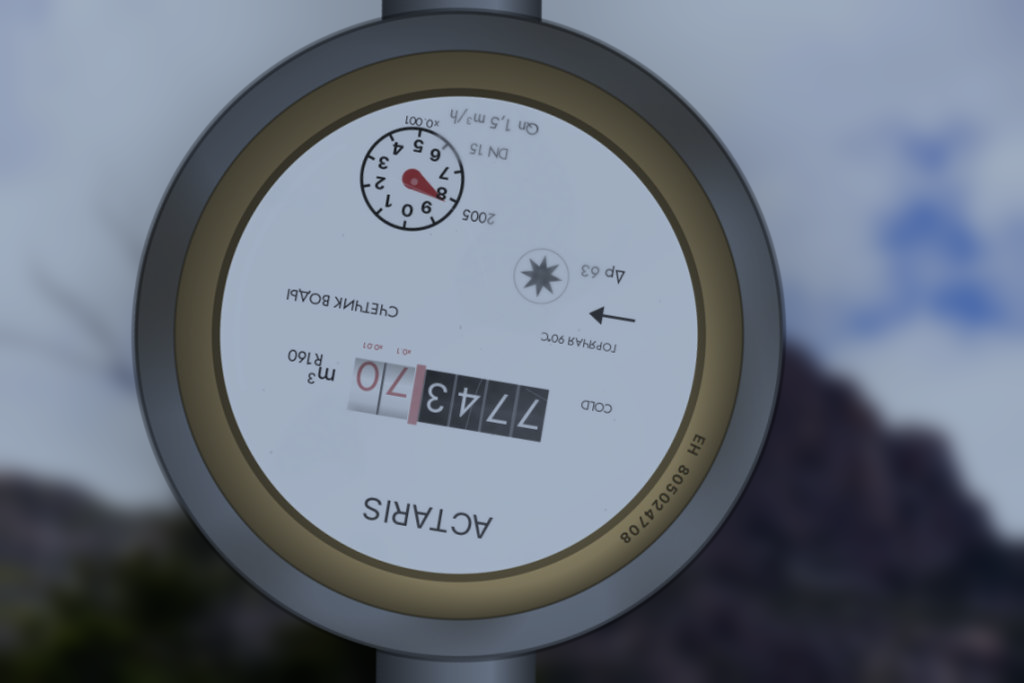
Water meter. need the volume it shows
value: 7743.698 m³
